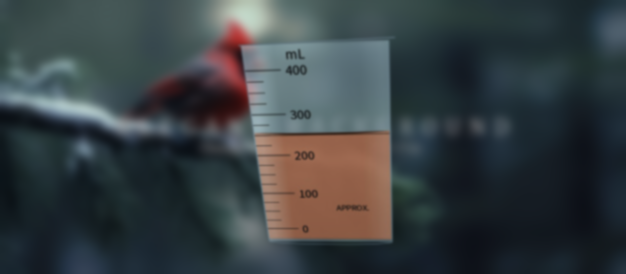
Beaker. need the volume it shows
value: 250 mL
